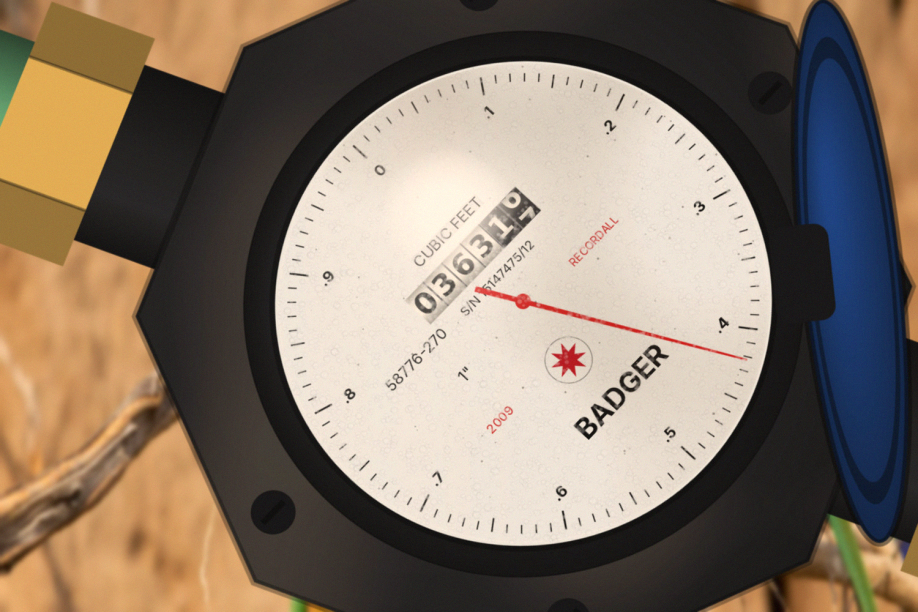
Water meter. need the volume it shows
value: 36316.42 ft³
